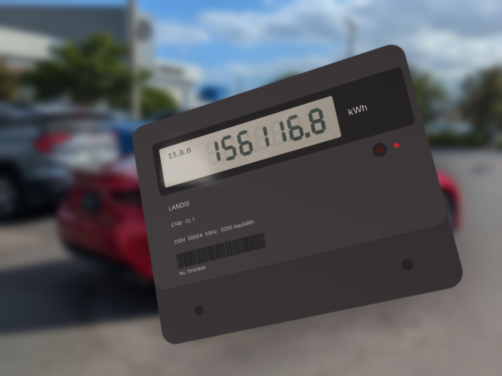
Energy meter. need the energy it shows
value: 156116.8 kWh
